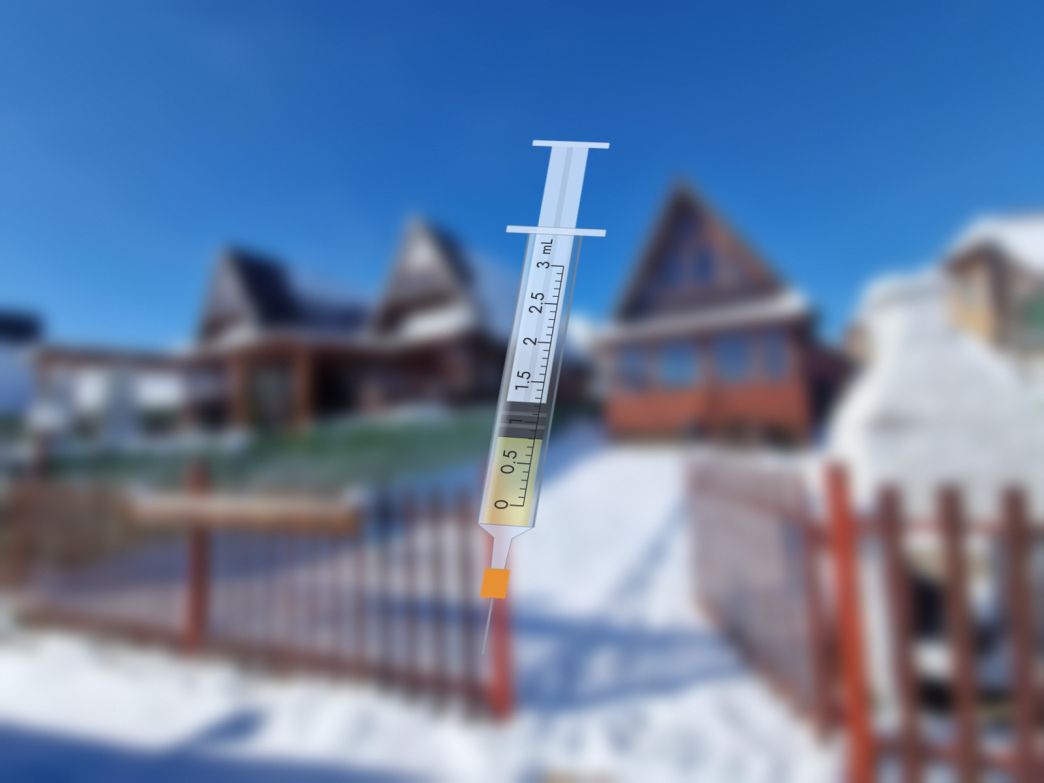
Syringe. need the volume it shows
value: 0.8 mL
